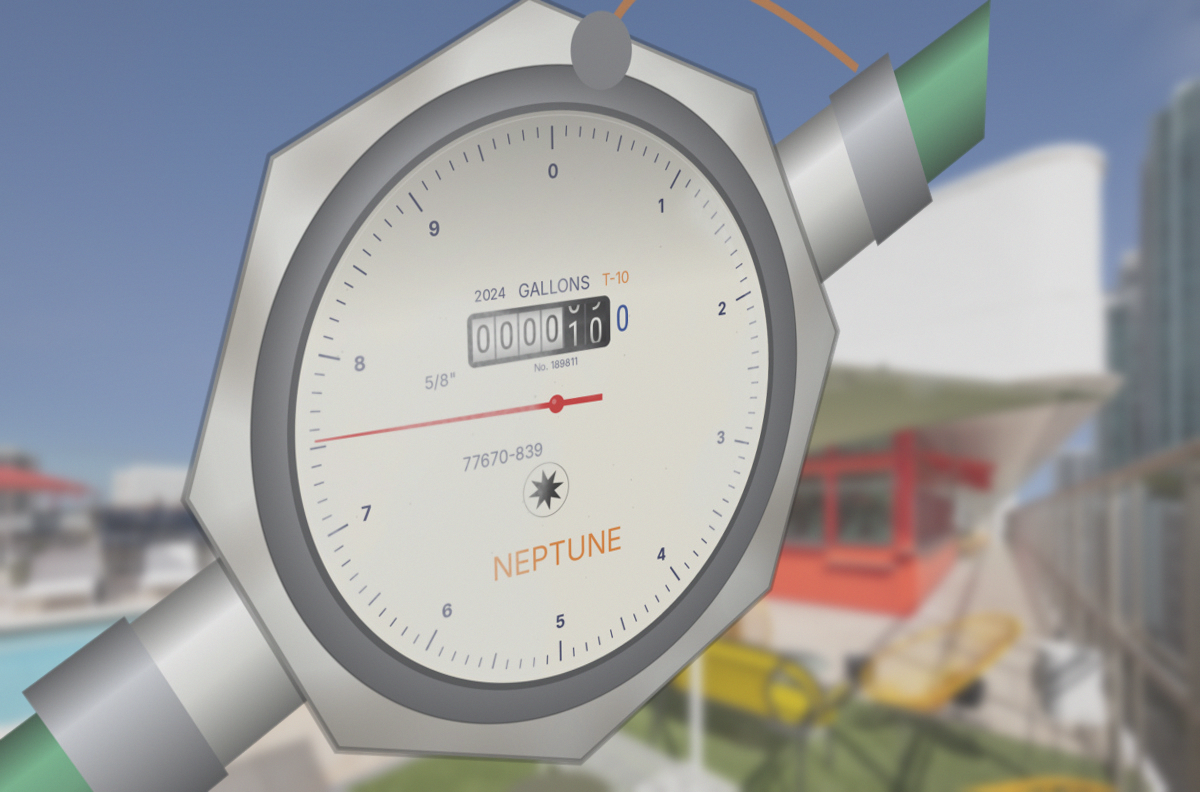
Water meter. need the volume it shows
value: 97.5 gal
